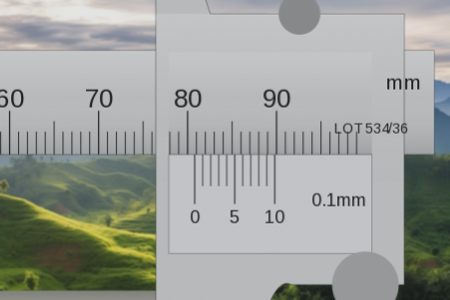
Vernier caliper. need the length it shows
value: 80.8 mm
